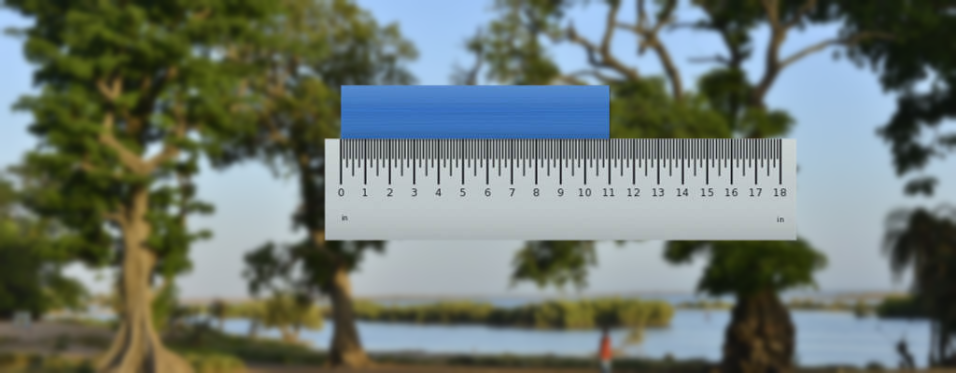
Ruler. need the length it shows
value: 11 in
